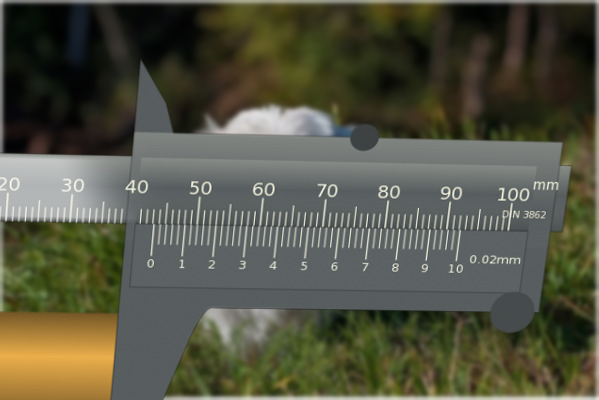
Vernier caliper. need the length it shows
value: 43.2 mm
